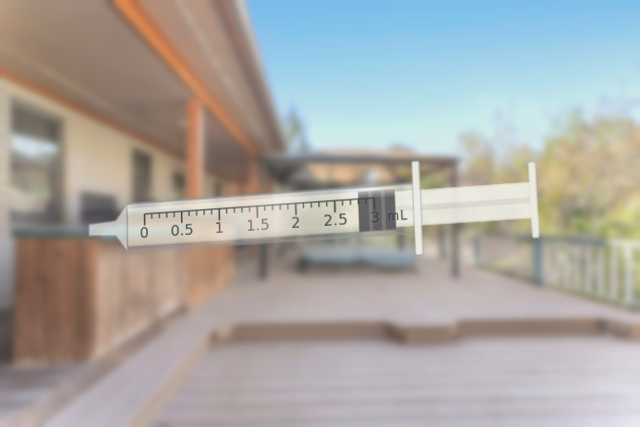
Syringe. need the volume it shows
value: 2.8 mL
